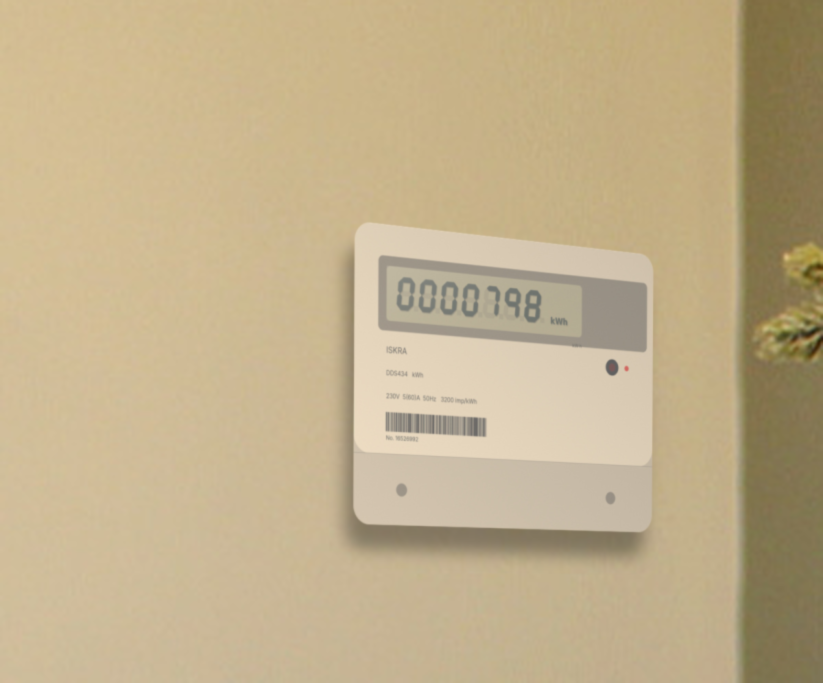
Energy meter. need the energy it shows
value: 798 kWh
